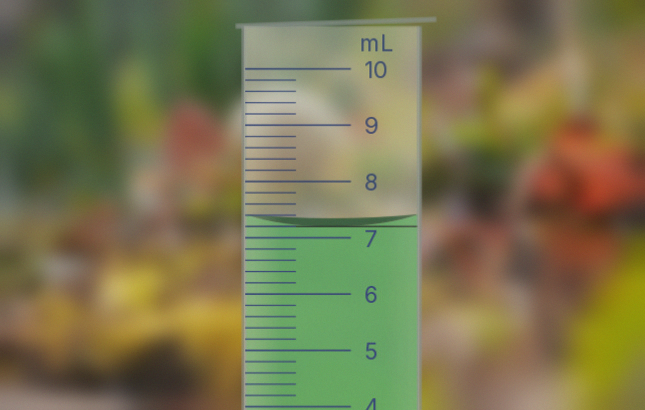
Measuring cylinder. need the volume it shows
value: 7.2 mL
